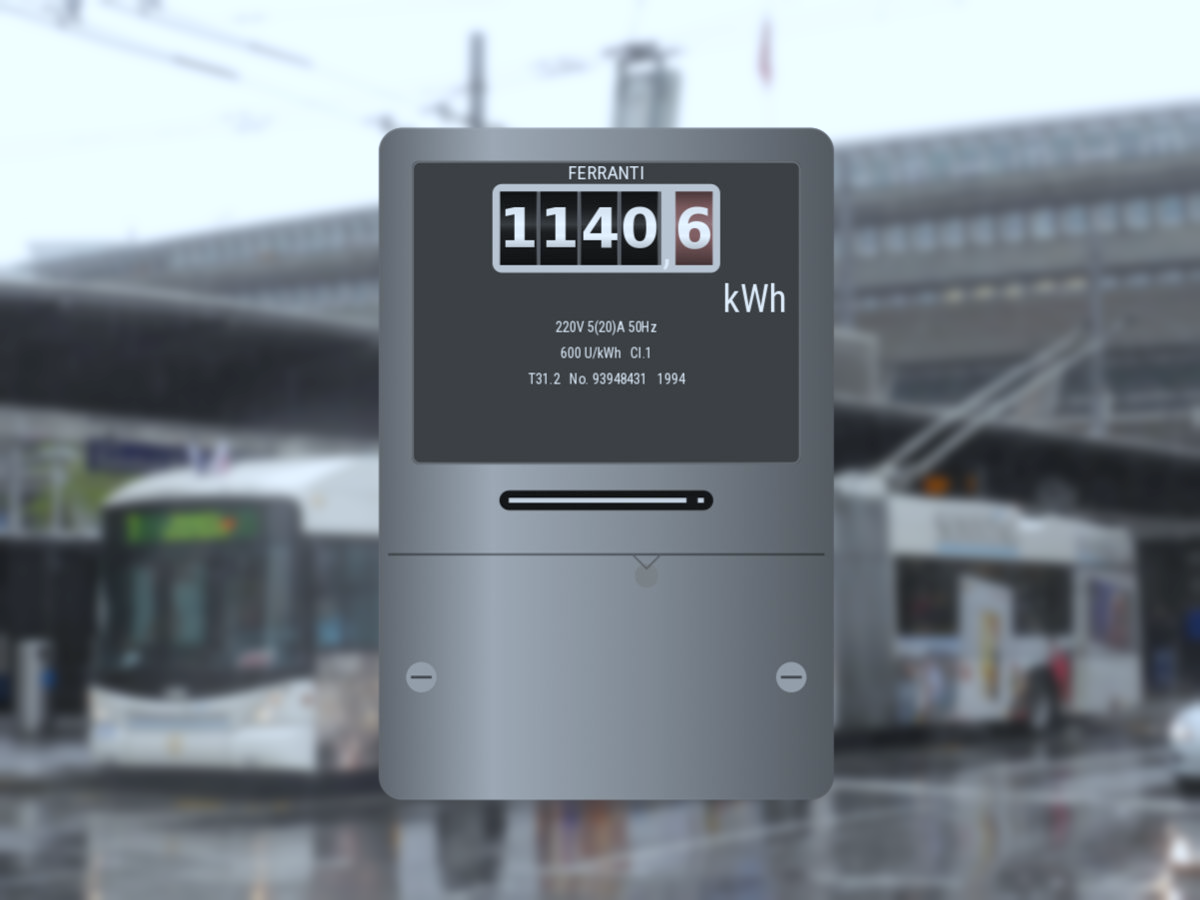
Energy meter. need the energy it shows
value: 1140.6 kWh
